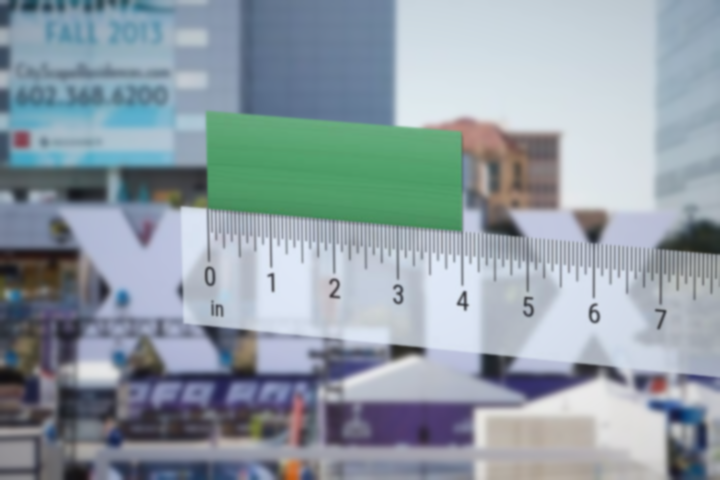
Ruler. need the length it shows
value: 4 in
